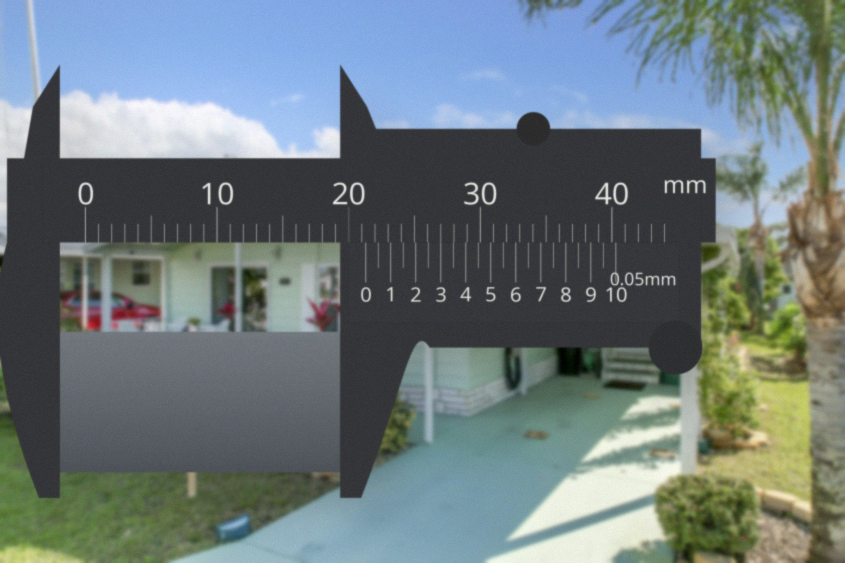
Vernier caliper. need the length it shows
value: 21.3 mm
